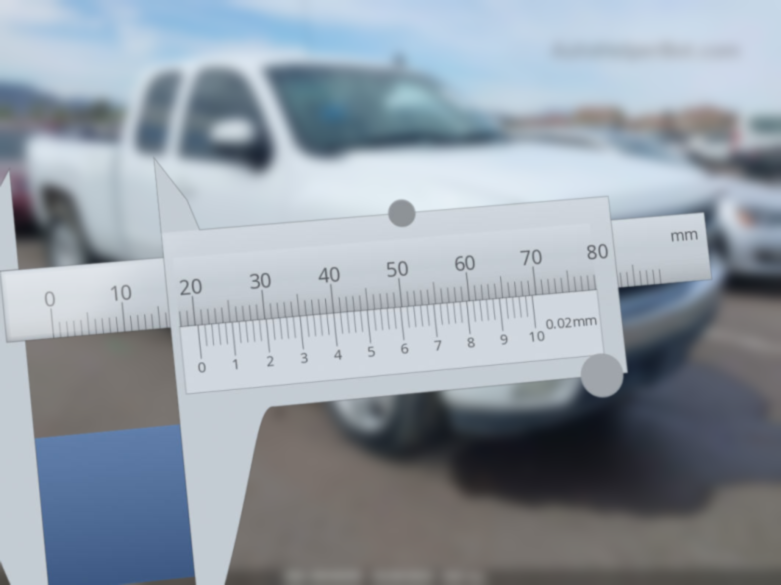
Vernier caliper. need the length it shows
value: 20.4 mm
